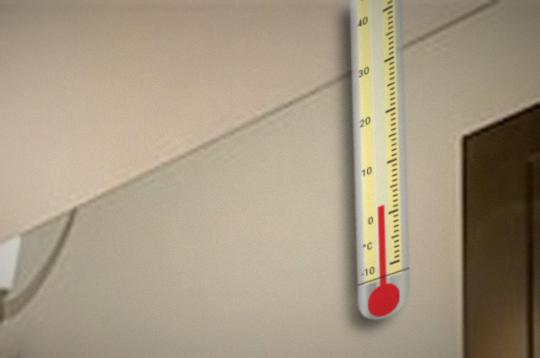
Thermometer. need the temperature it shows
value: 2 °C
